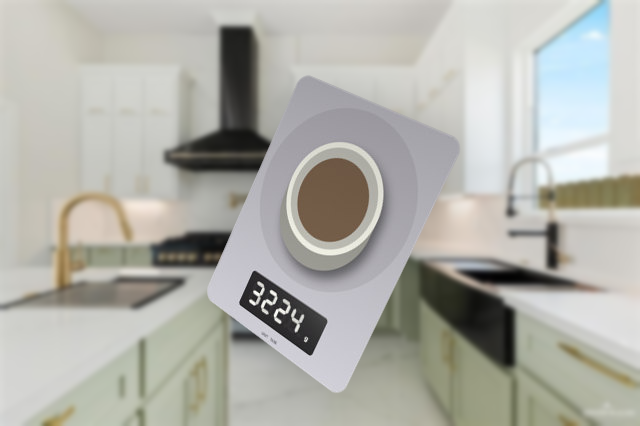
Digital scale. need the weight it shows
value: 3224 g
